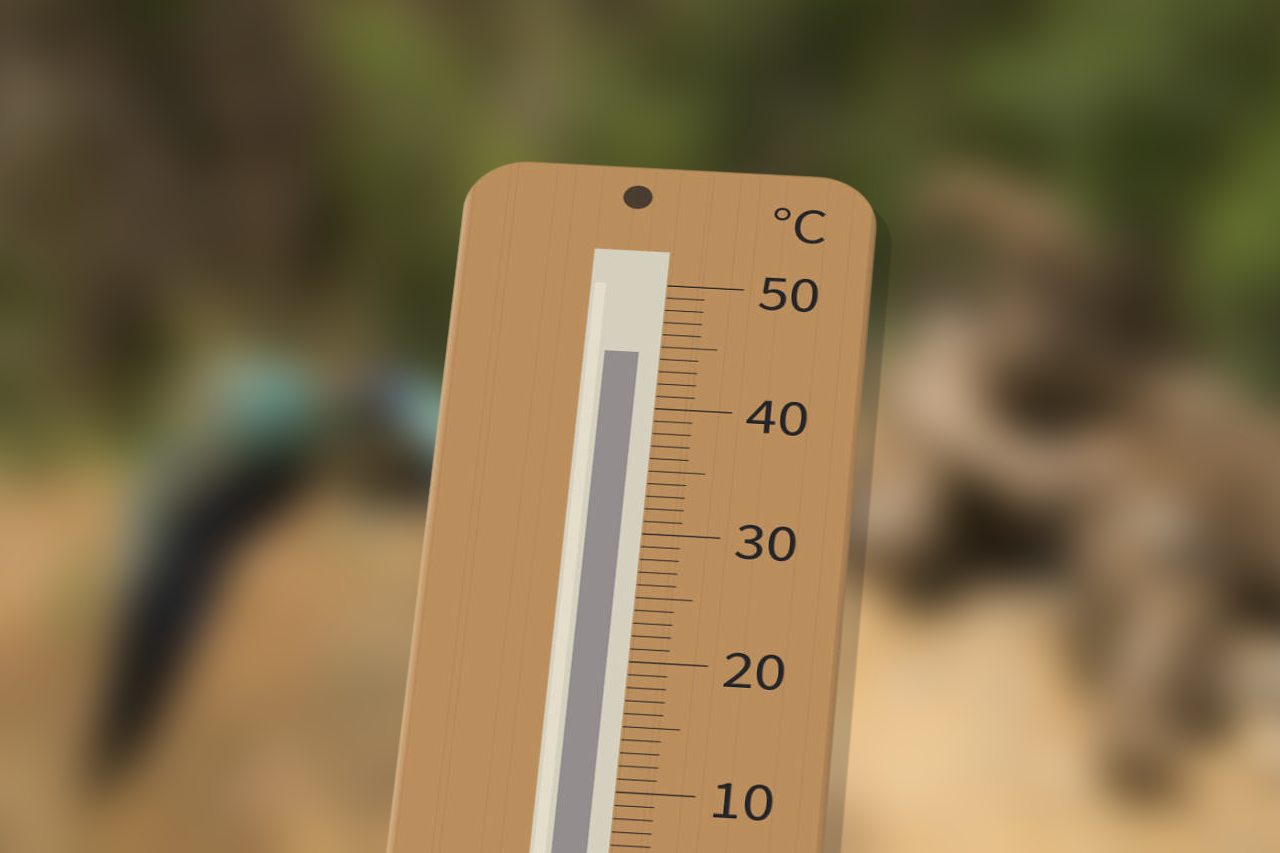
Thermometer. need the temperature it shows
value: 44.5 °C
